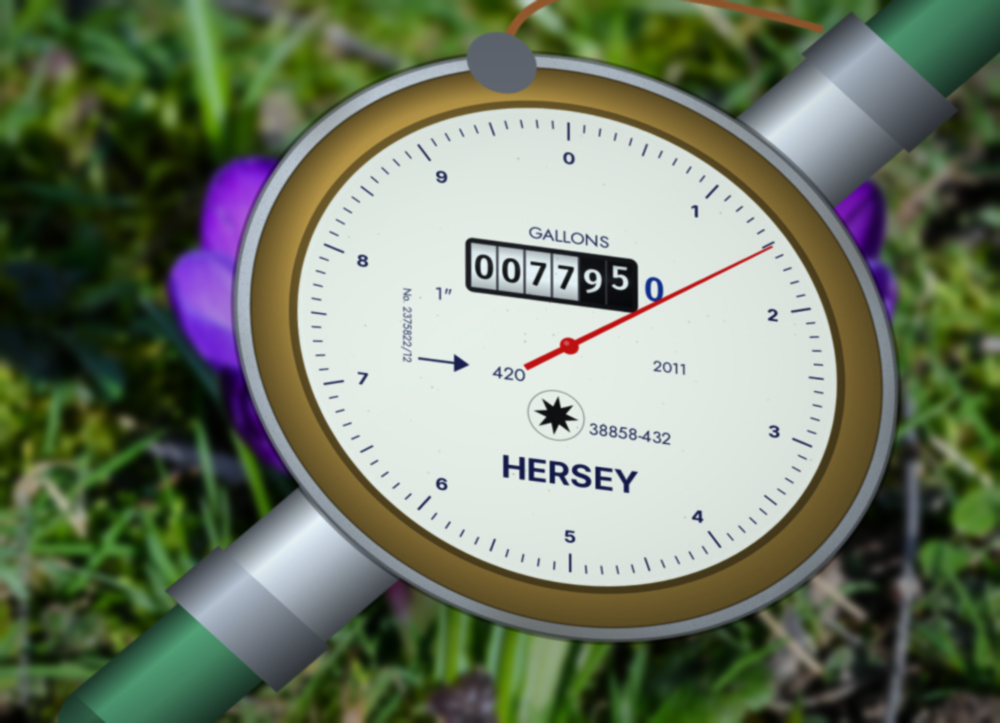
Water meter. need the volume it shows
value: 77951.5 gal
